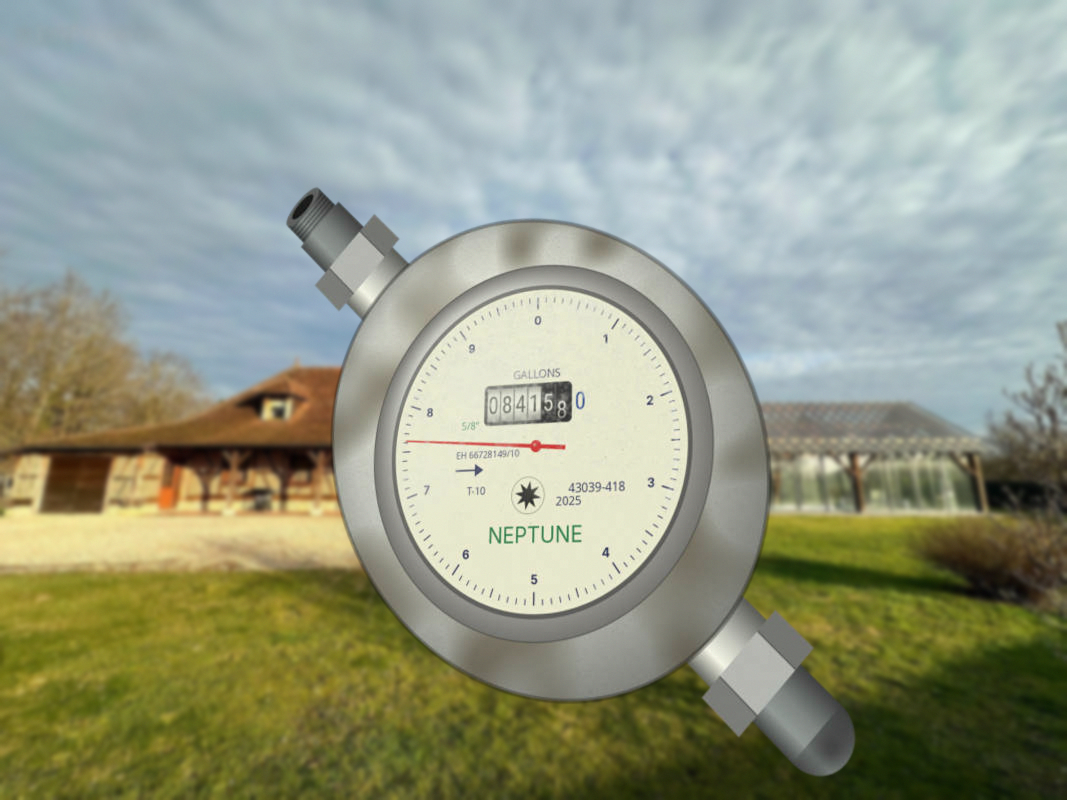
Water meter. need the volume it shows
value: 841577.6 gal
